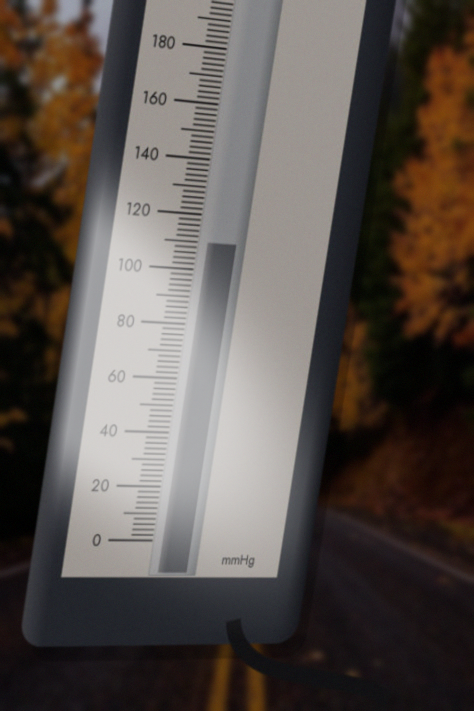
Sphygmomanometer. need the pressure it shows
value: 110 mmHg
